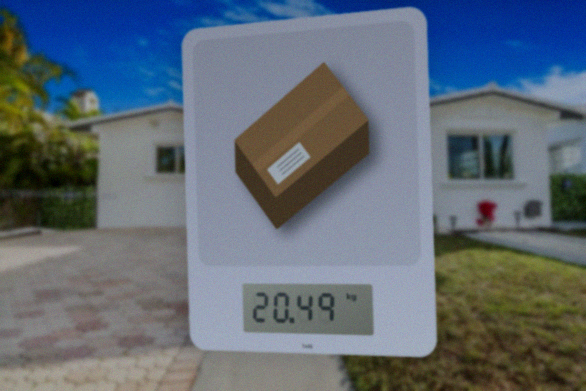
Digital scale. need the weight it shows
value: 20.49 kg
